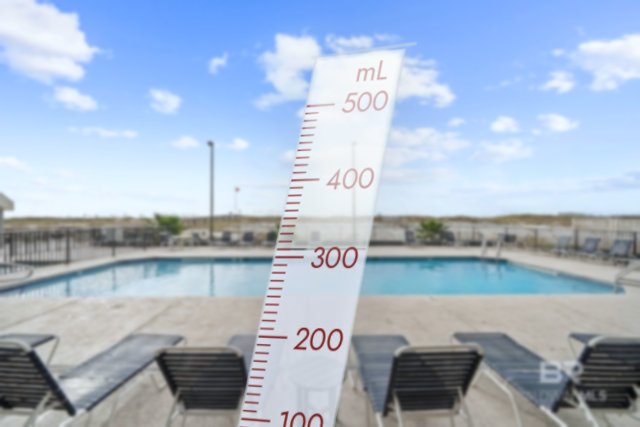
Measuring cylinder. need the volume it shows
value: 310 mL
